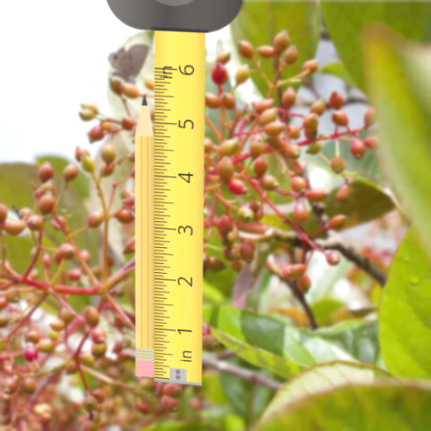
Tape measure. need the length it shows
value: 5.5 in
